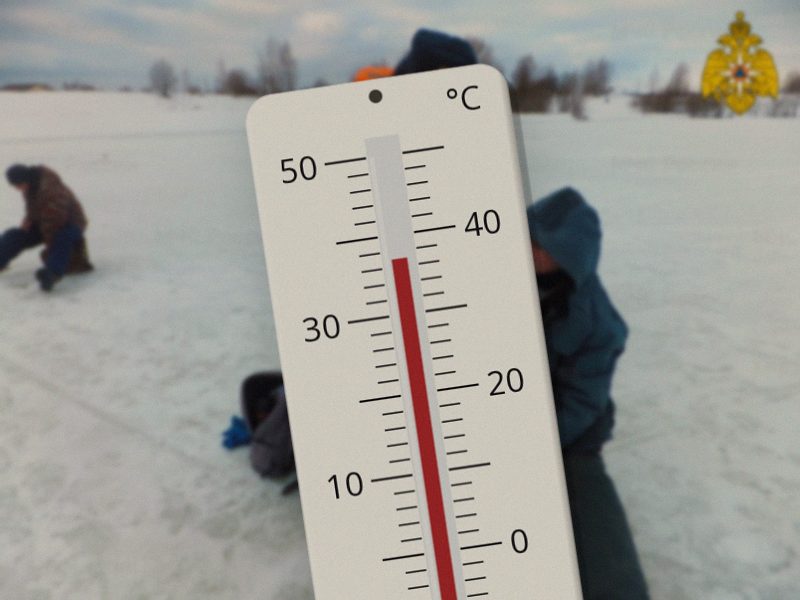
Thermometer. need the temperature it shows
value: 37 °C
